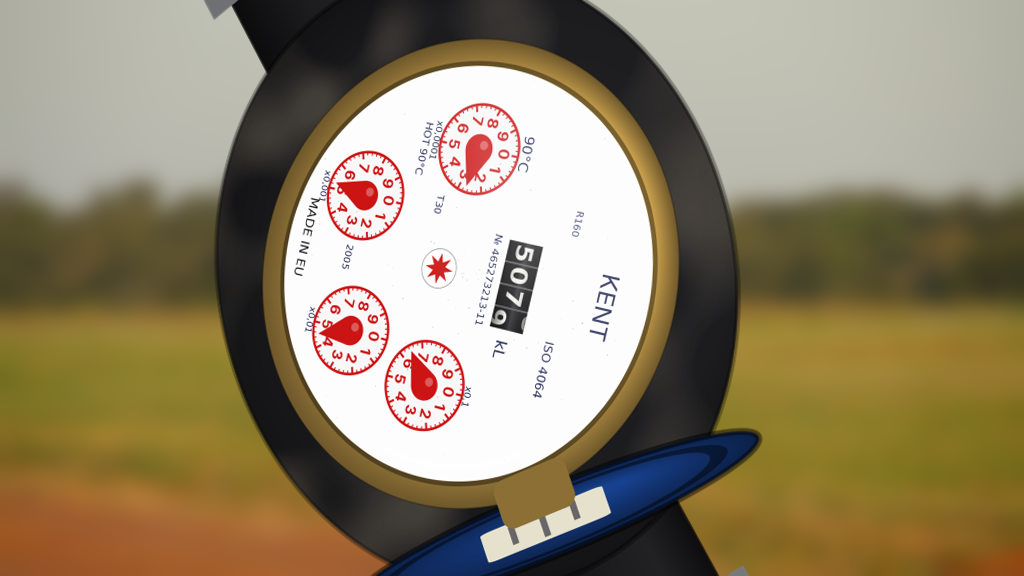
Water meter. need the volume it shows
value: 5078.6452 kL
